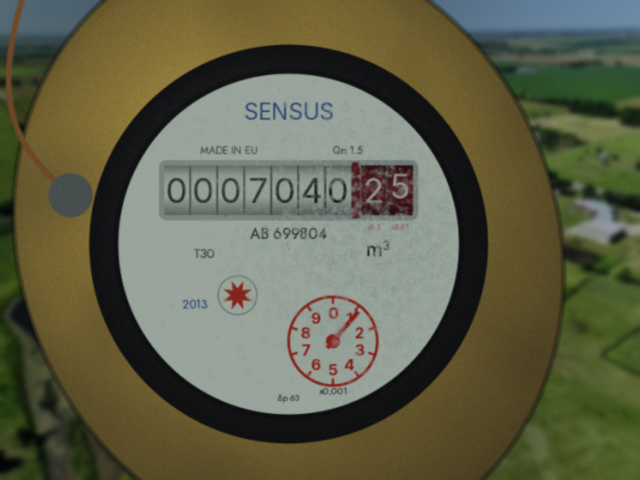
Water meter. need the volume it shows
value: 7040.251 m³
